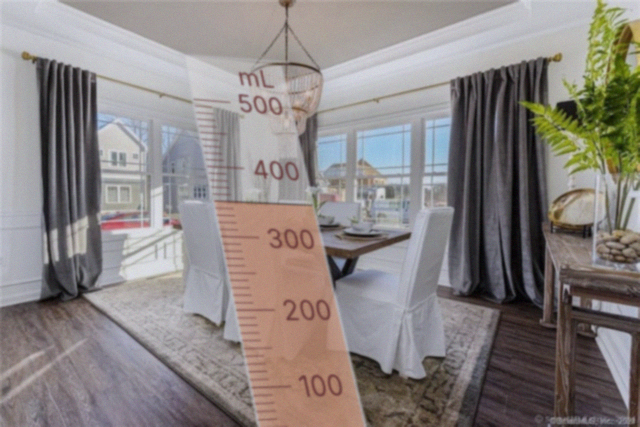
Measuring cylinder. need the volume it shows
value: 350 mL
